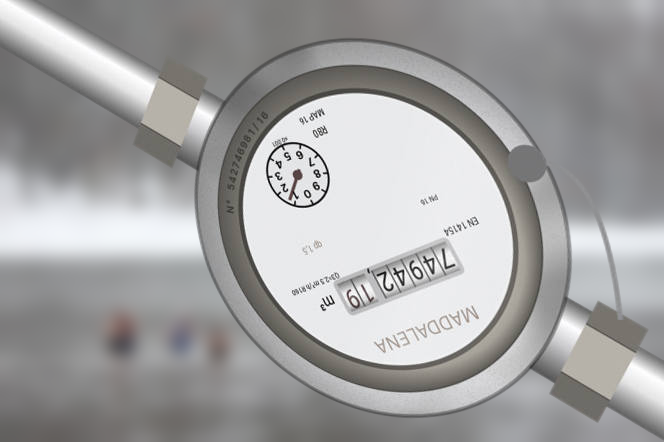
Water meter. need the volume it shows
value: 74942.191 m³
